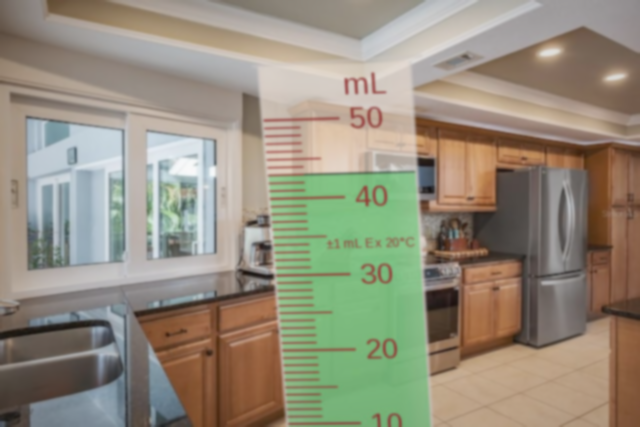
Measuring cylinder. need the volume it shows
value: 43 mL
